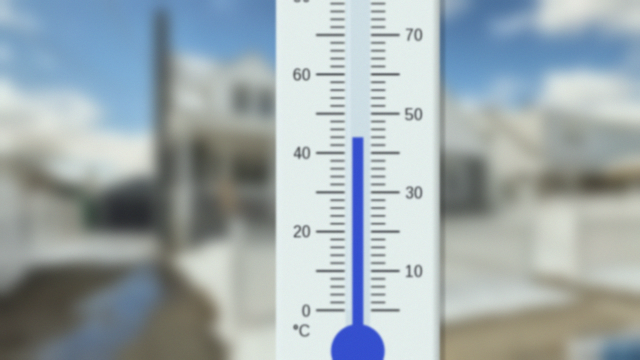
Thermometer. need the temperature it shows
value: 44 °C
